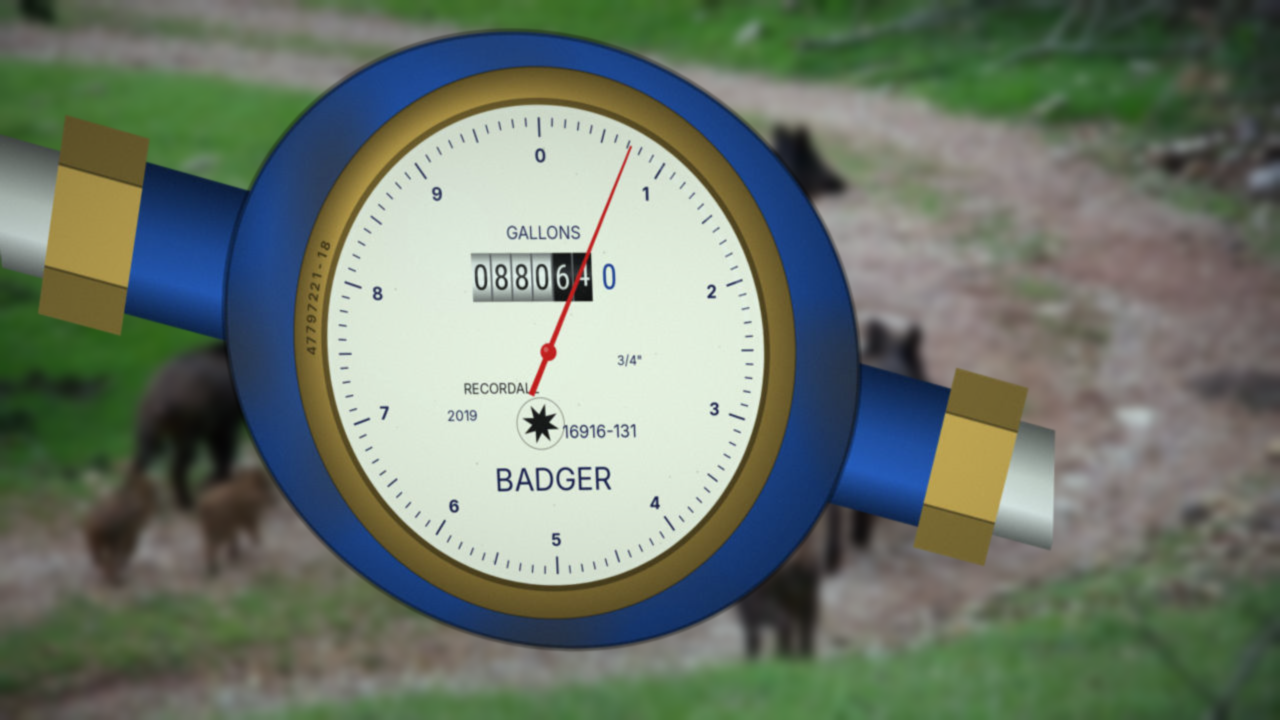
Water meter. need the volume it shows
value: 880640.7 gal
